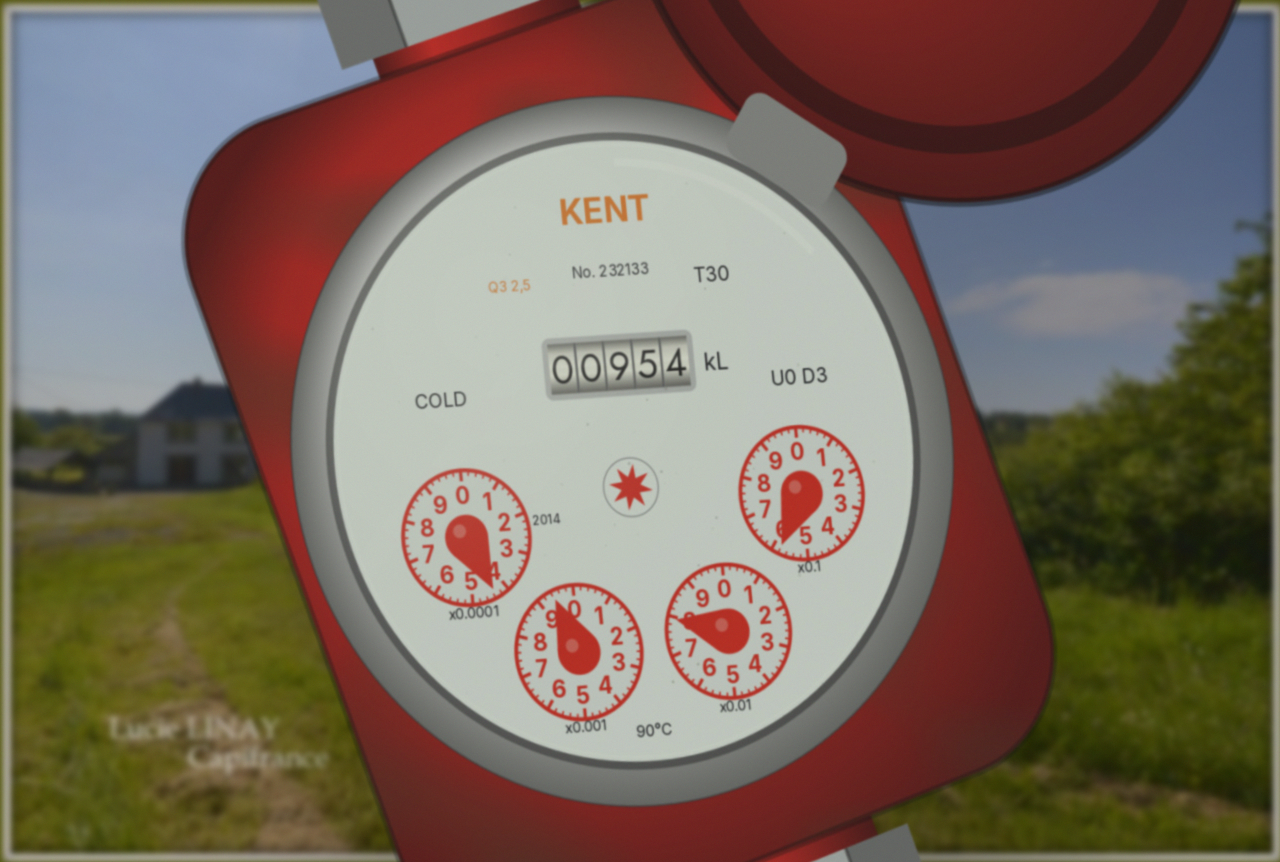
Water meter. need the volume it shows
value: 954.5794 kL
